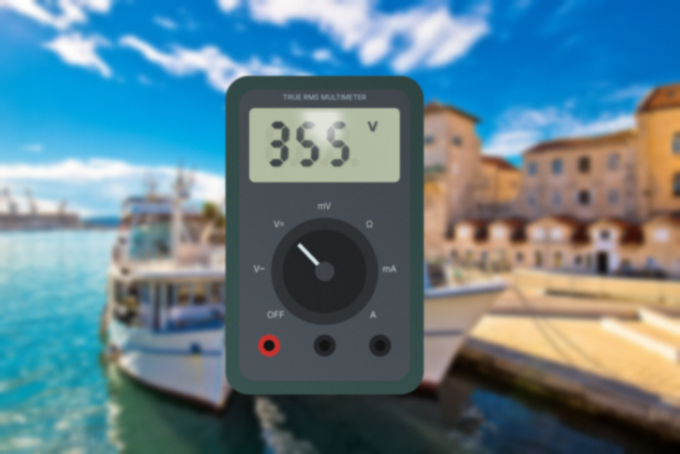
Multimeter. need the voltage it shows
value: 355 V
